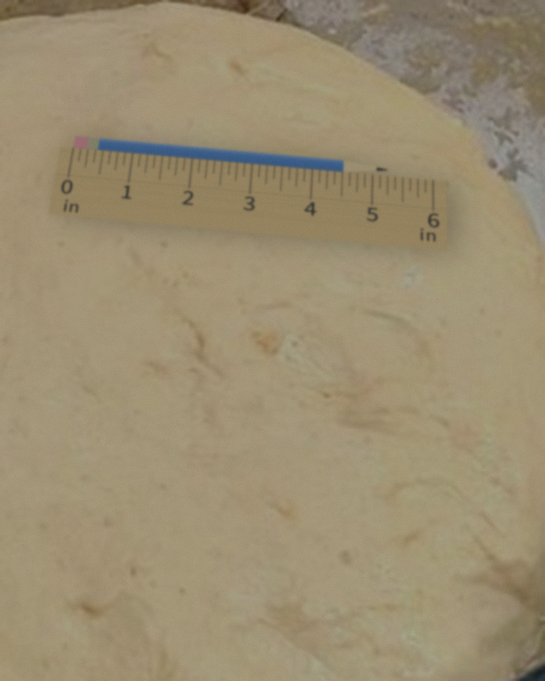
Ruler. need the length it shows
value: 5.25 in
